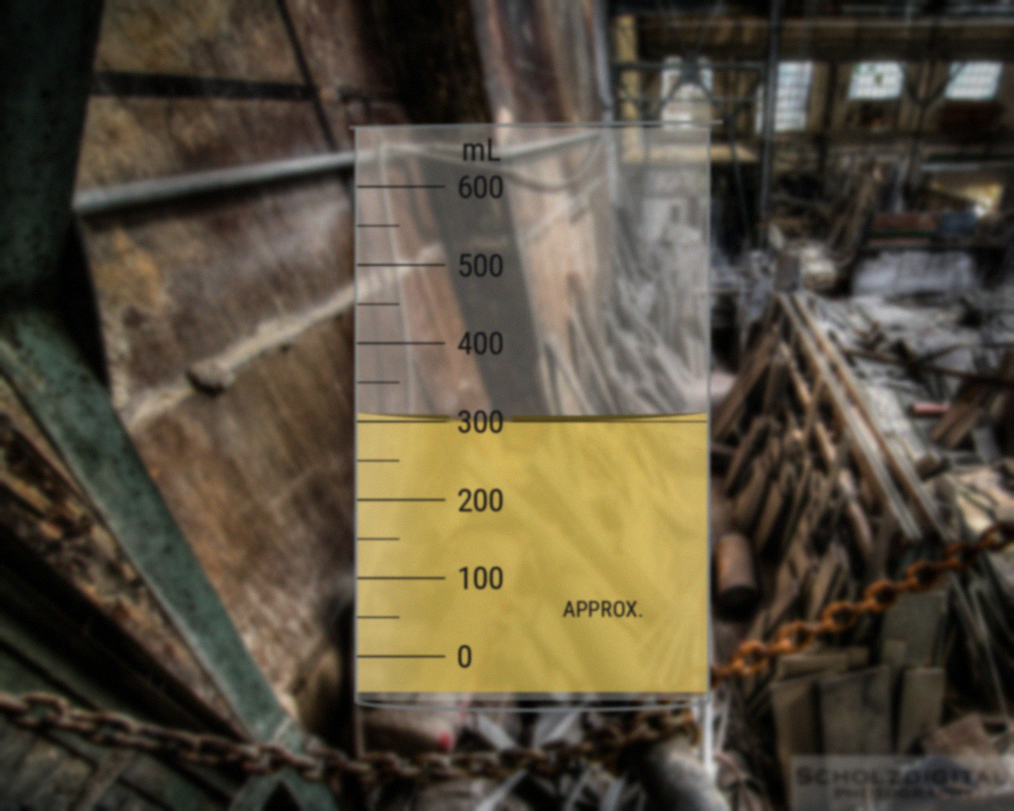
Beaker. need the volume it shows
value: 300 mL
